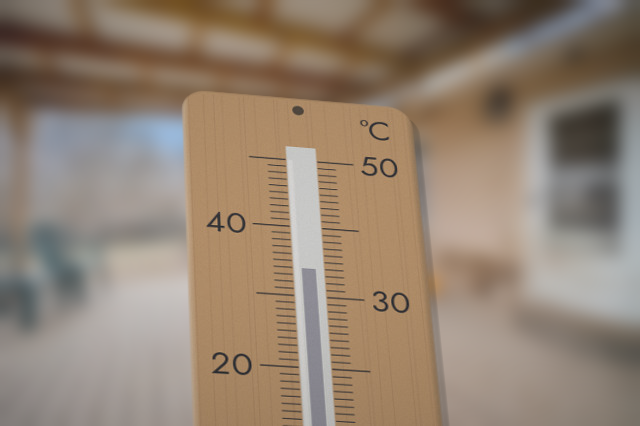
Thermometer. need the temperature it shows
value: 34 °C
